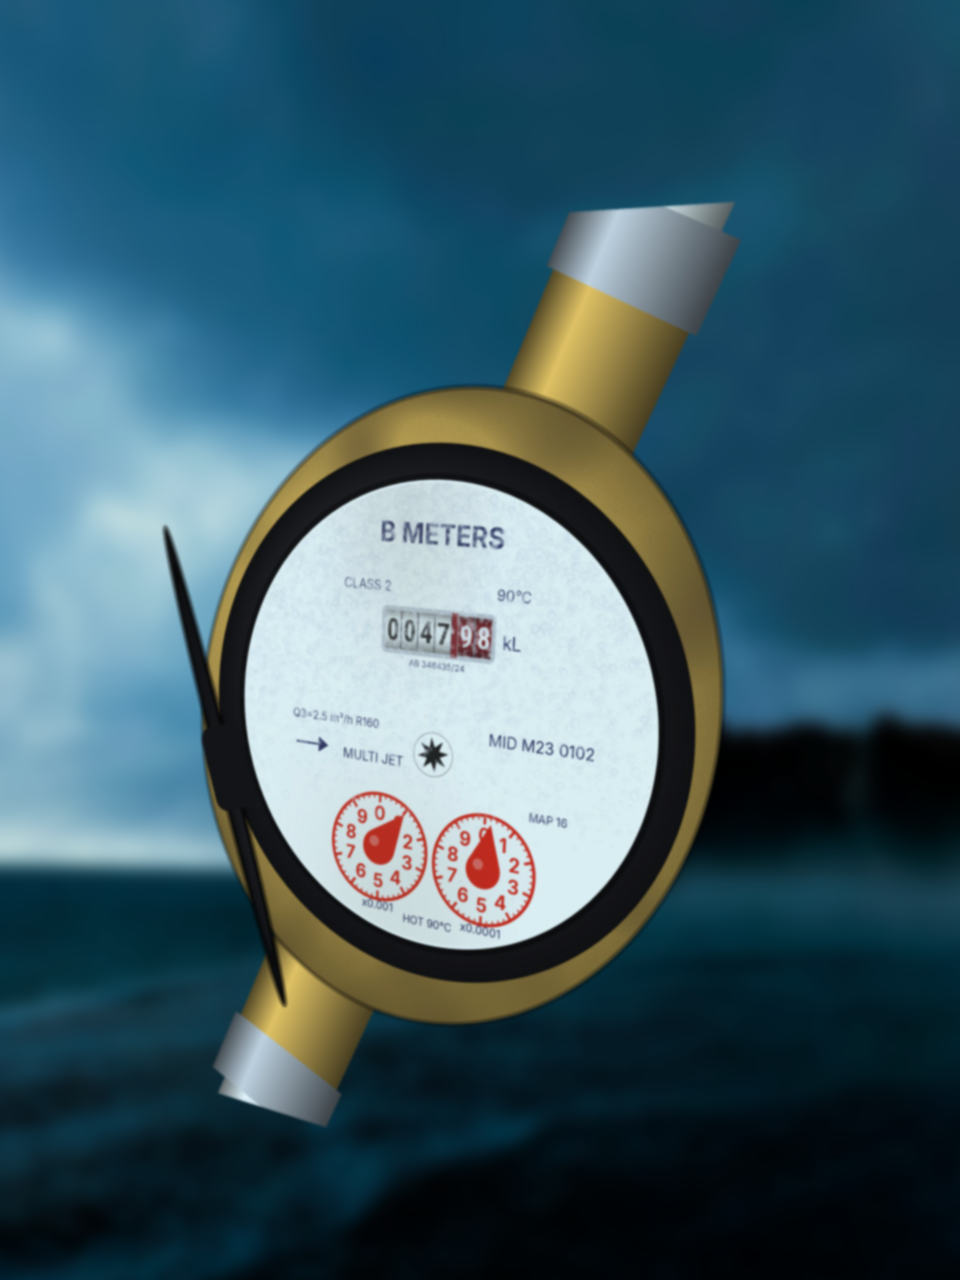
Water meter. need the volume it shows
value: 47.9810 kL
